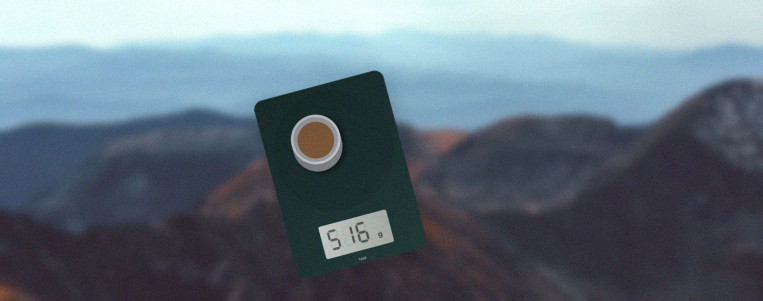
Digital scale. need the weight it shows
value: 516 g
